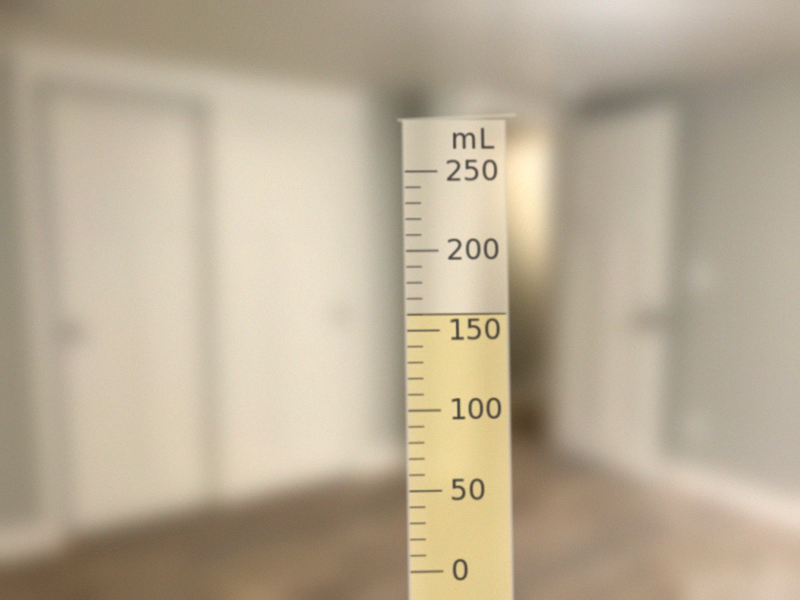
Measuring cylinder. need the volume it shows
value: 160 mL
